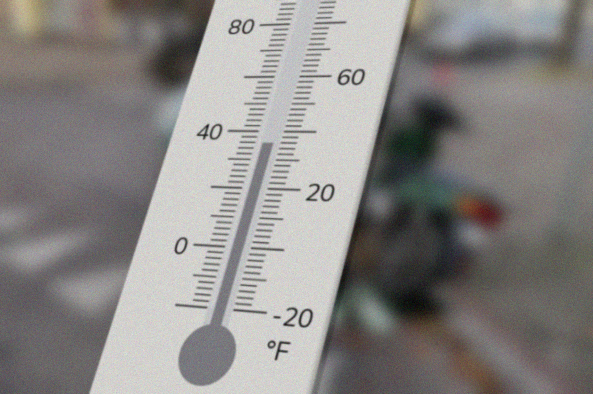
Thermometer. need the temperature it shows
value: 36 °F
